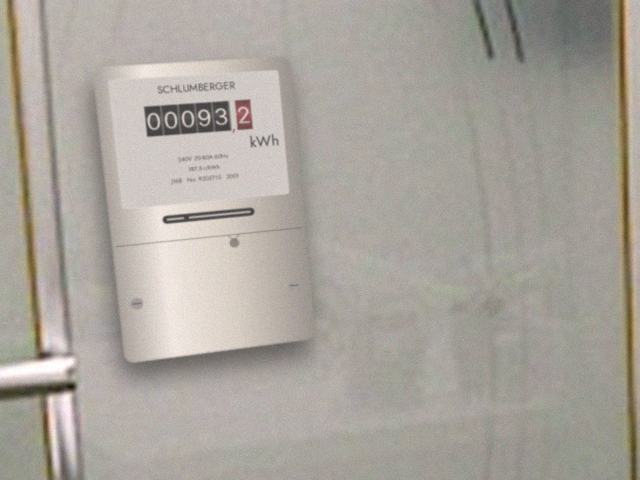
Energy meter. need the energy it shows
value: 93.2 kWh
